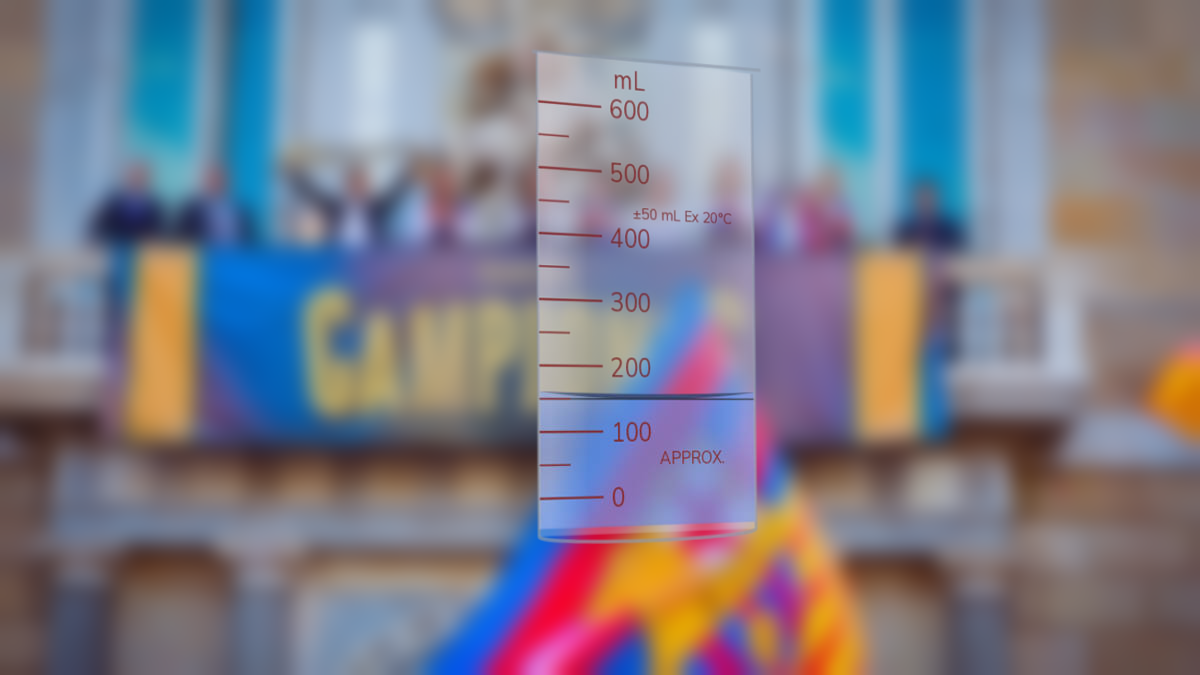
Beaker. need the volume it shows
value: 150 mL
